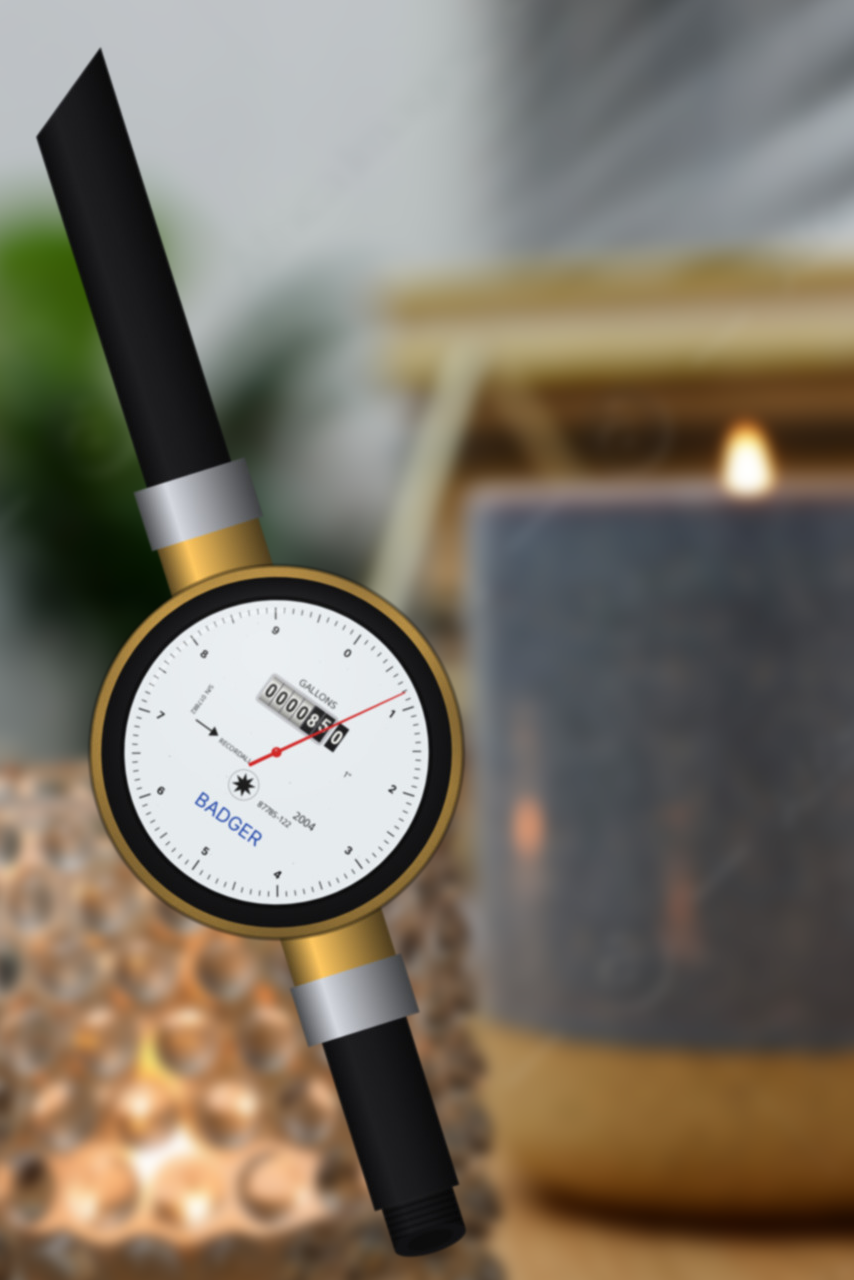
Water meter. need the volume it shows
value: 850.8 gal
